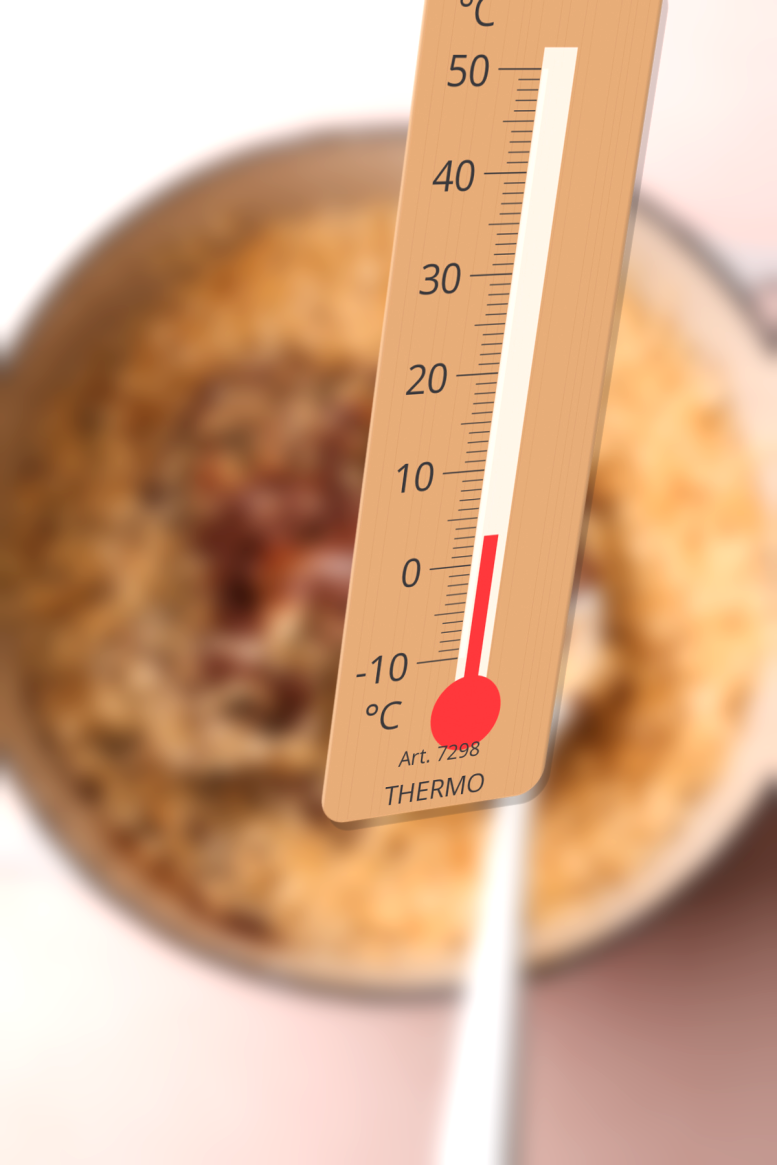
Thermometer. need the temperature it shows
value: 3 °C
